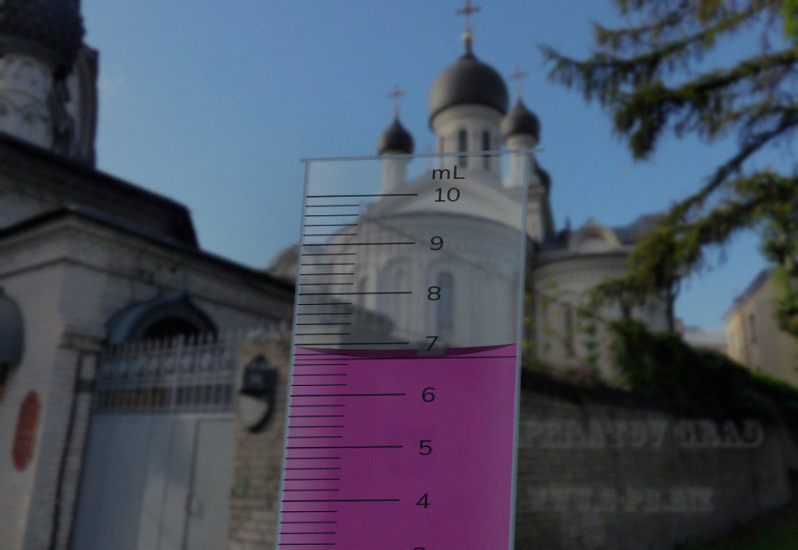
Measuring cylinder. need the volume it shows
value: 6.7 mL
